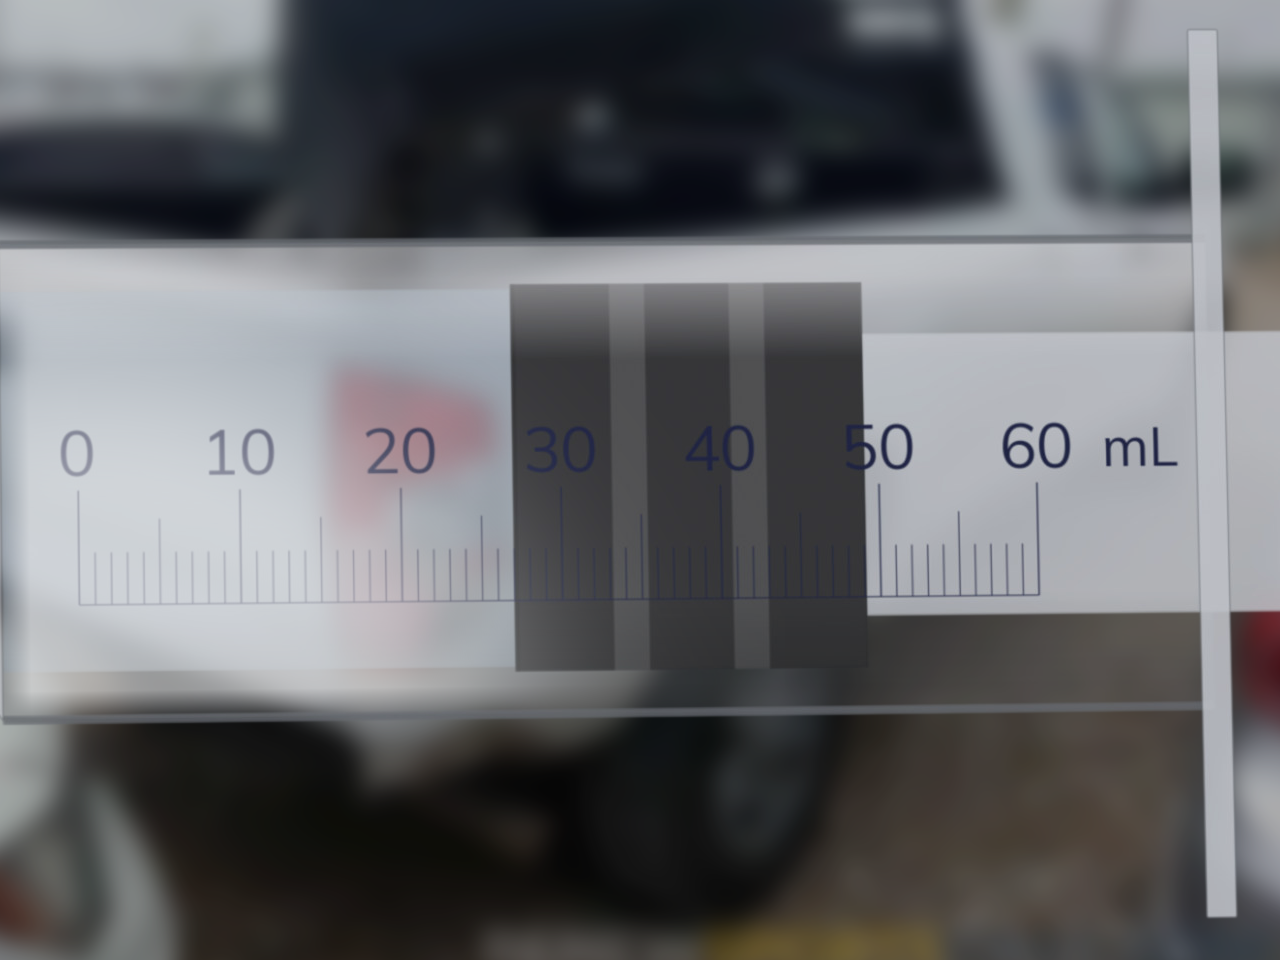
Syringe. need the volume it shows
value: 27 mL
